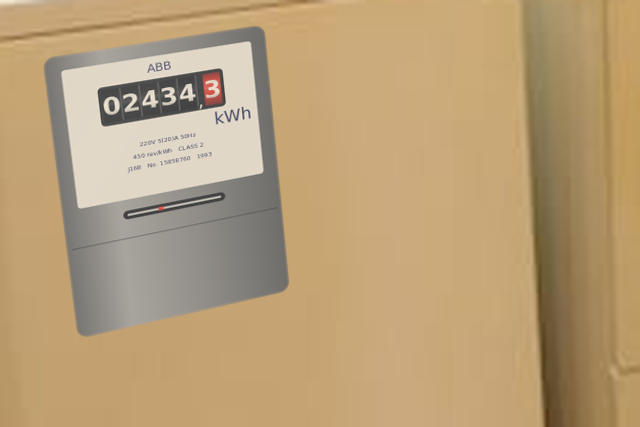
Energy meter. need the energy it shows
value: 2434.3 kWh
